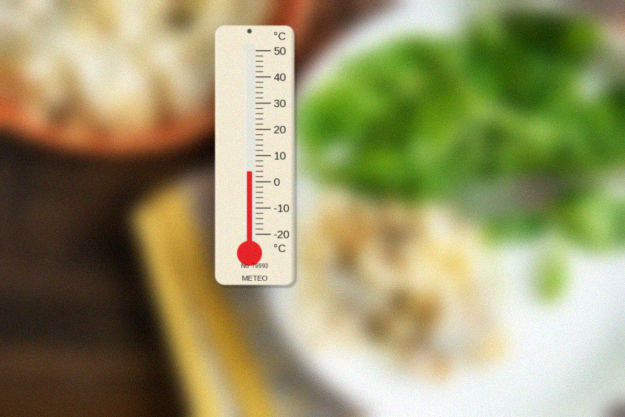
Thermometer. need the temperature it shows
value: 4 °C
